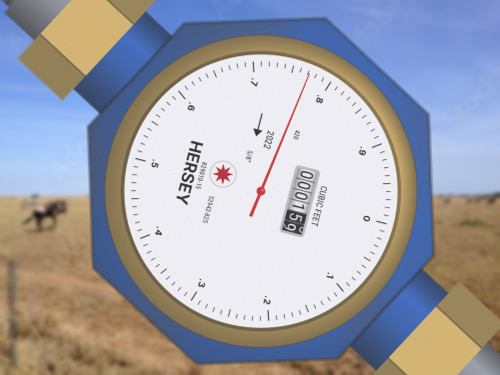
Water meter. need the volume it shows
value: 158.77 ft³
